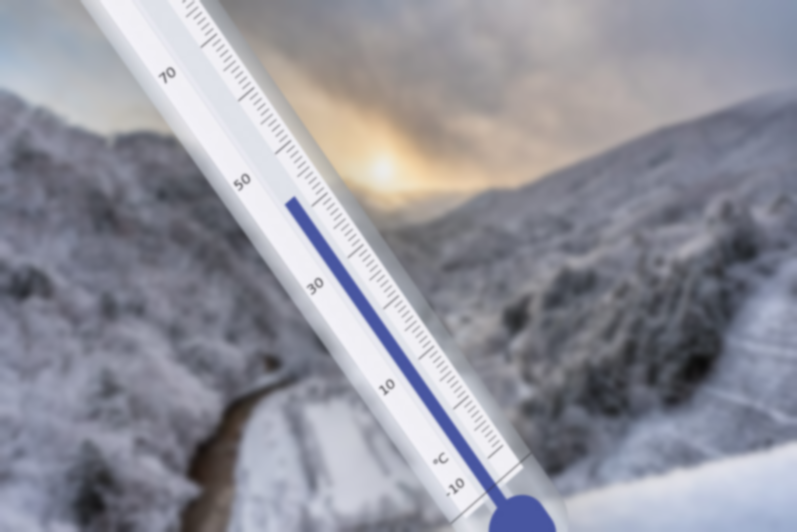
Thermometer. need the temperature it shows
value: 43 °C
